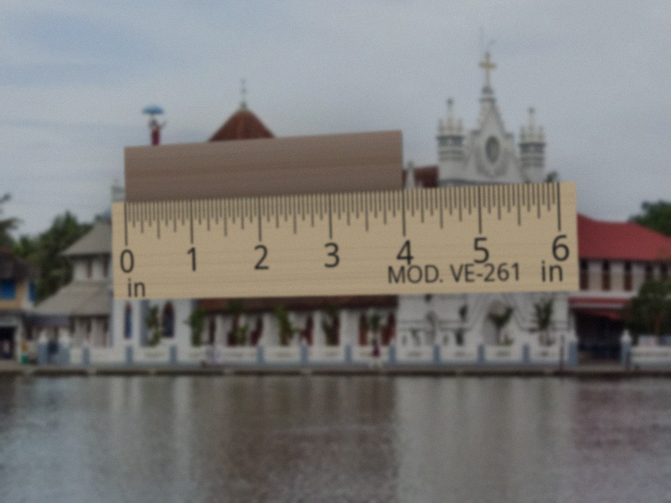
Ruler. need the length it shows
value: 4 in
